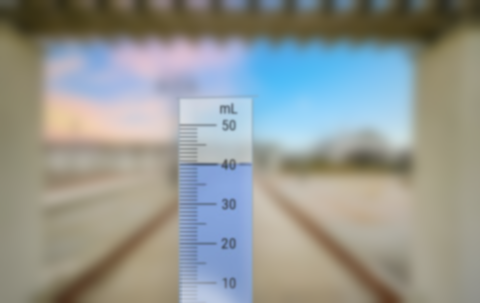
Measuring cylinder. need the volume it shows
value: 40 mL
